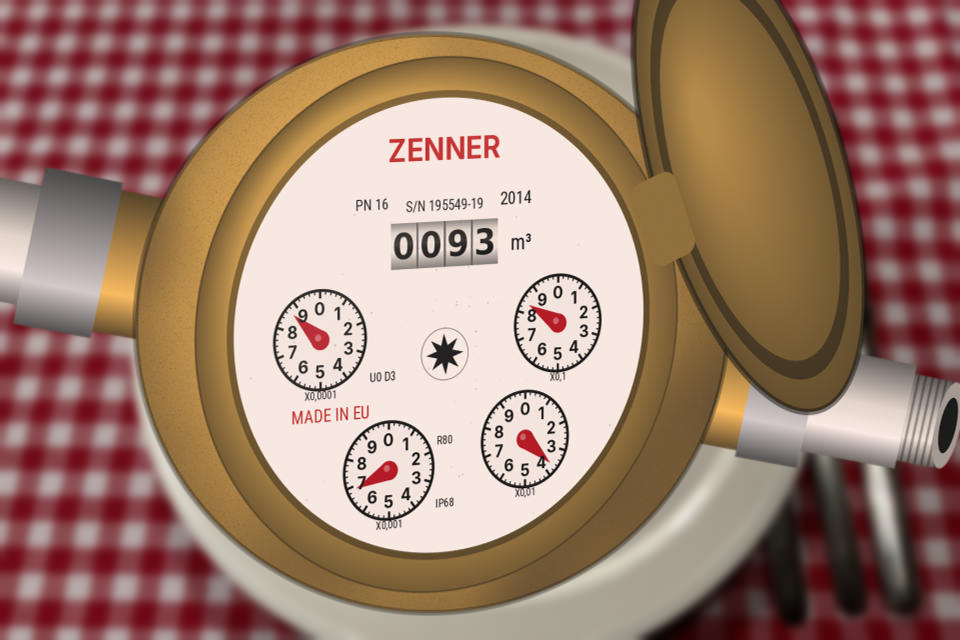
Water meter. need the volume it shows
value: 93.8368 m³
